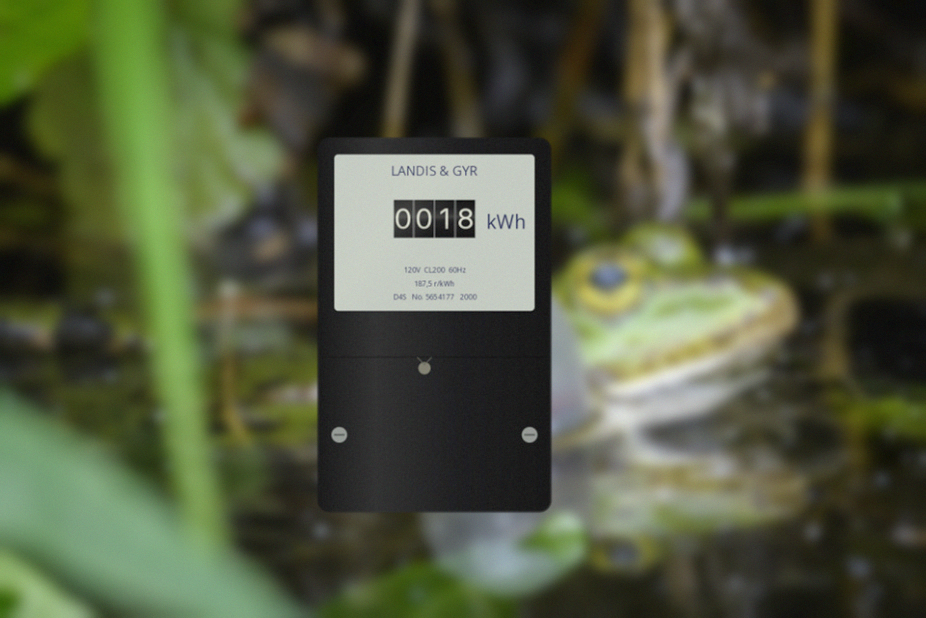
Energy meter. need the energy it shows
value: 18 kWh
